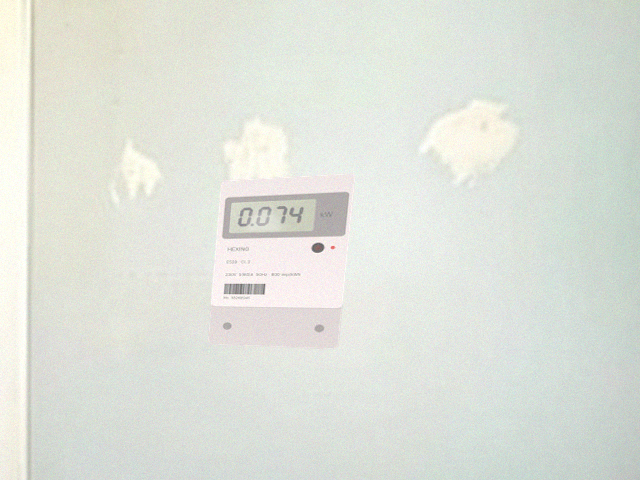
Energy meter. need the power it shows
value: 0.074 kW
